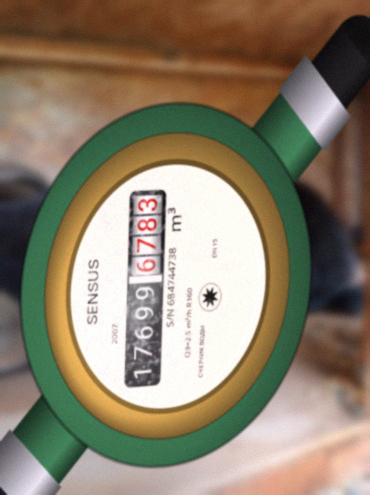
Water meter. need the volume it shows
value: 17699.6783 m³
